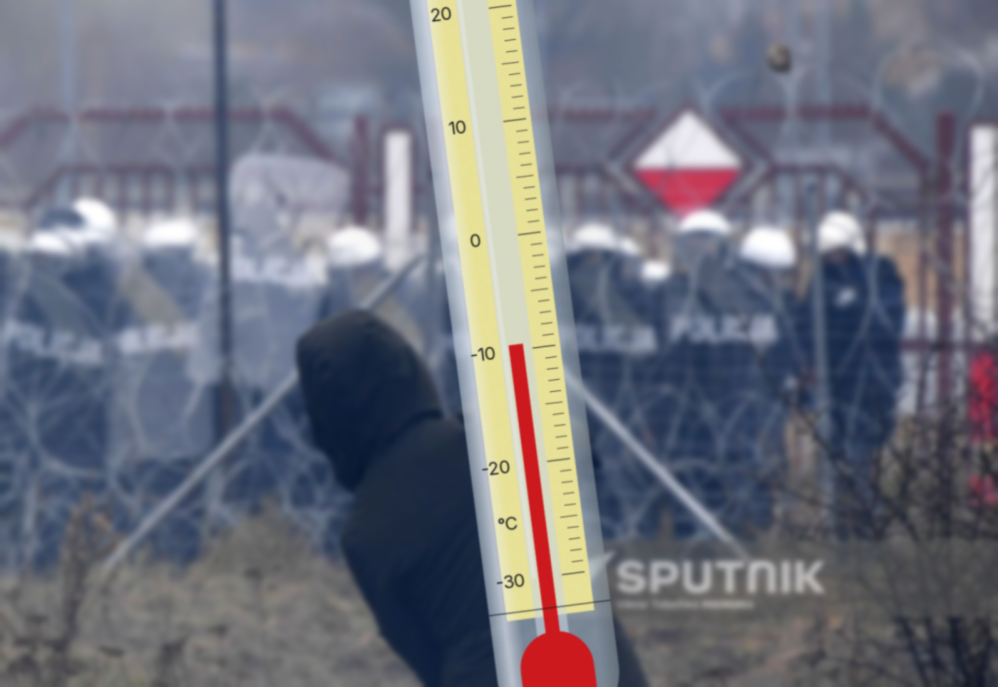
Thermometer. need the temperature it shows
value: -9.5 °C
